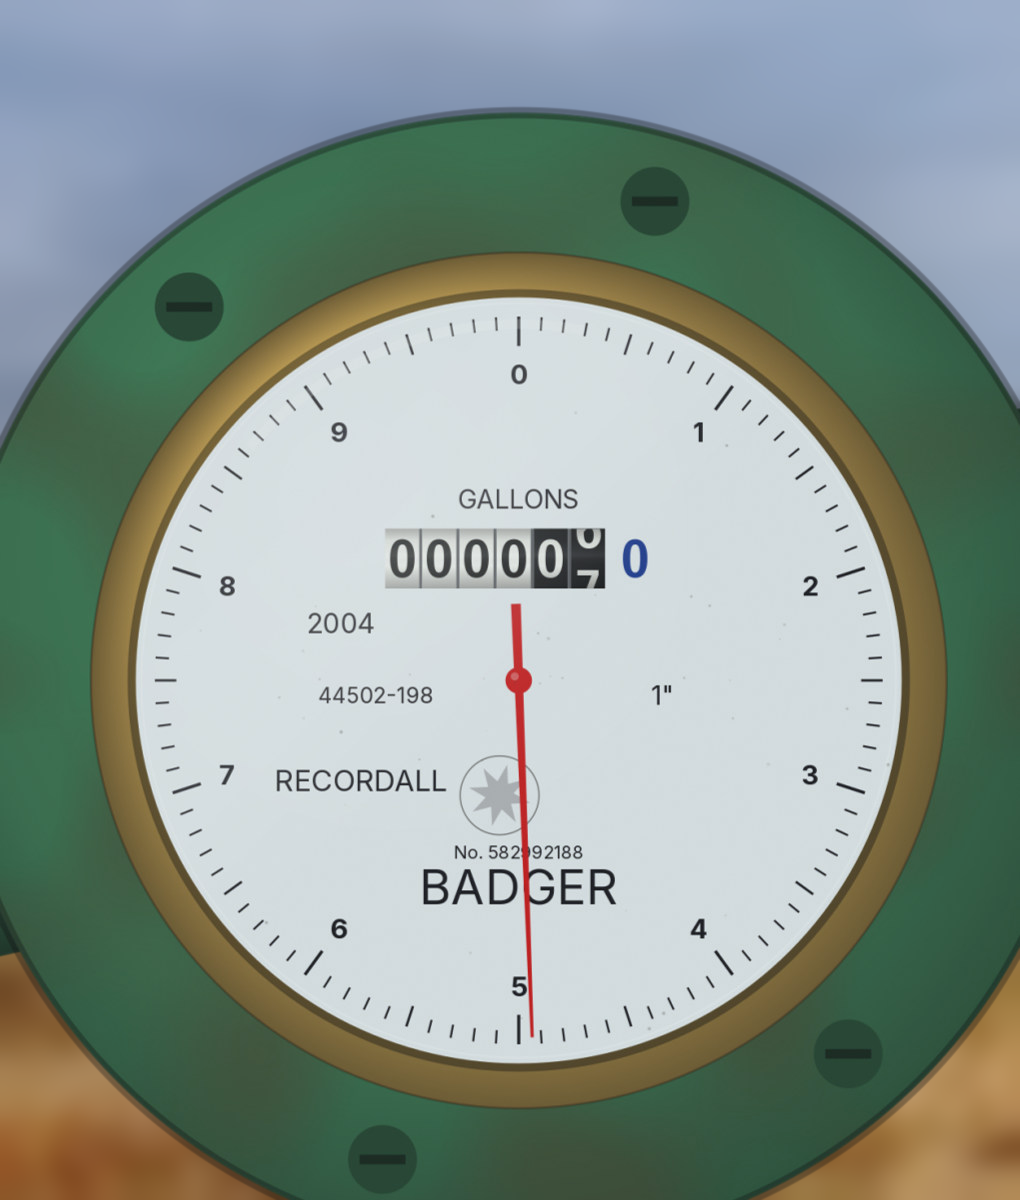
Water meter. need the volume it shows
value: 64.9 gal
